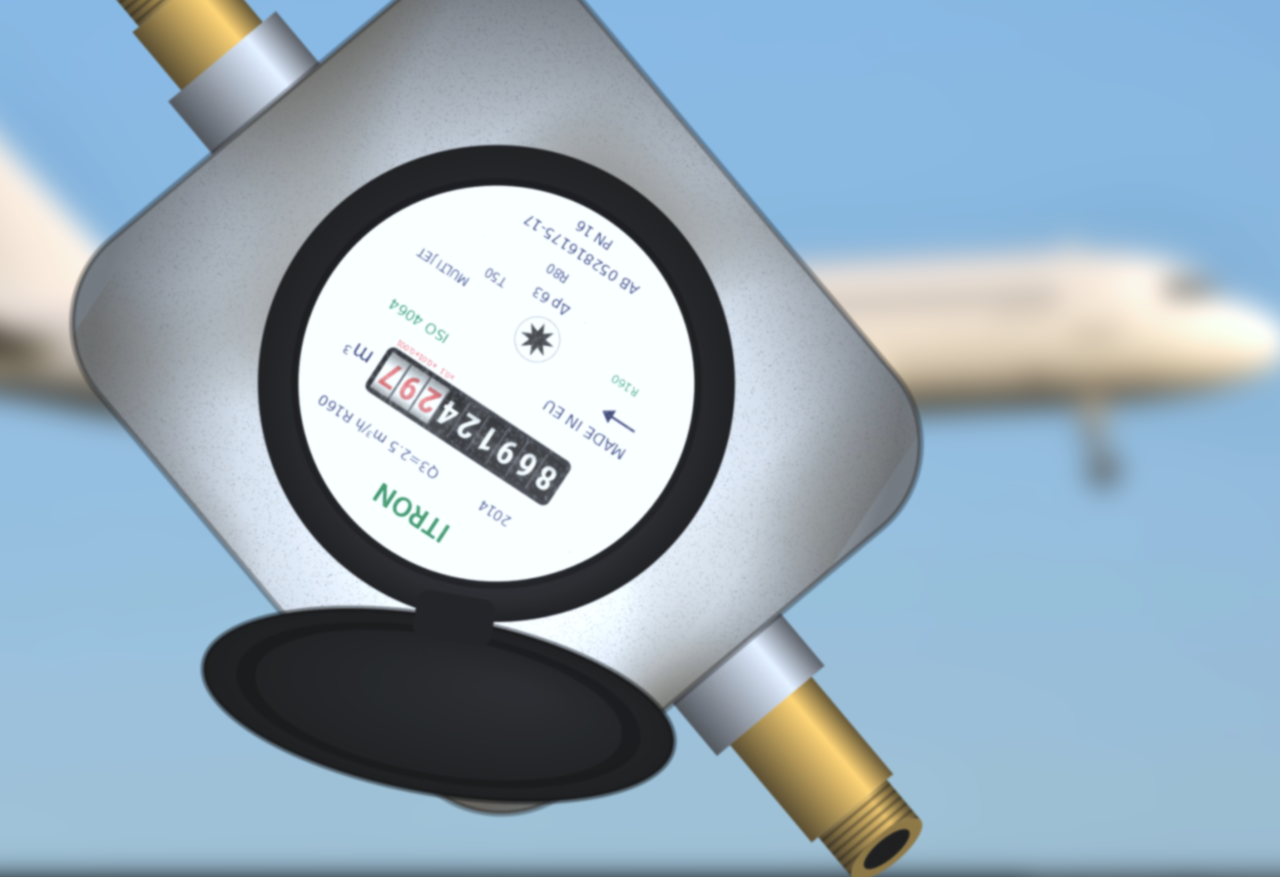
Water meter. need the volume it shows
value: 869124.297 m³
